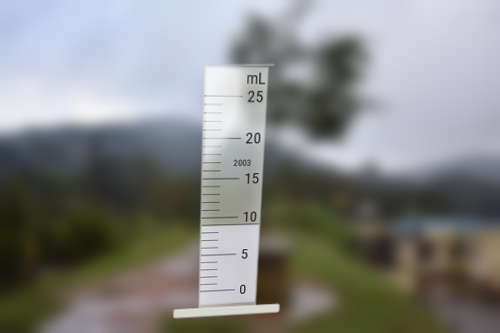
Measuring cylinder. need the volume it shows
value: 9 mL
